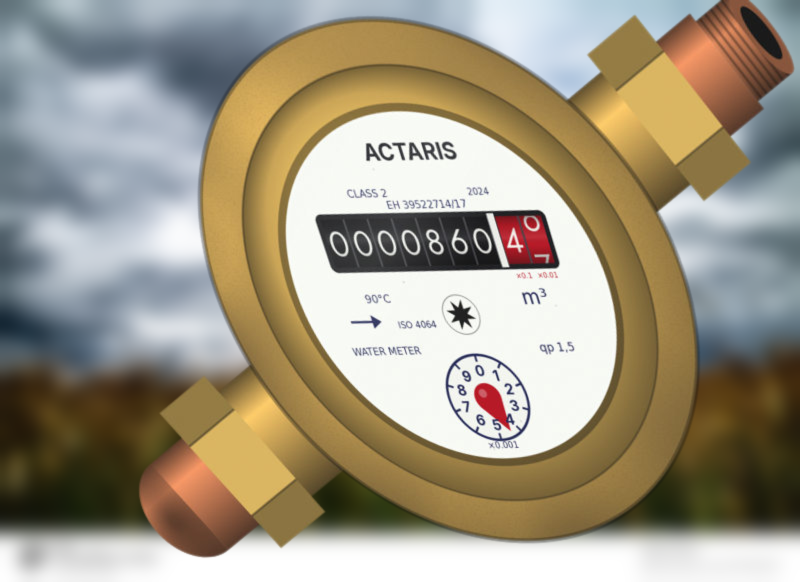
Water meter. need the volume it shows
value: 860.464 m³
